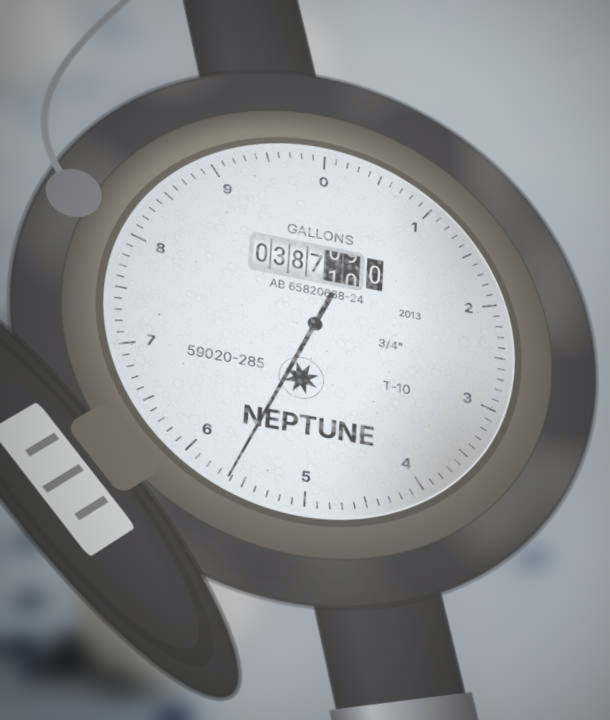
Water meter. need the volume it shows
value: 387095.6 gal
